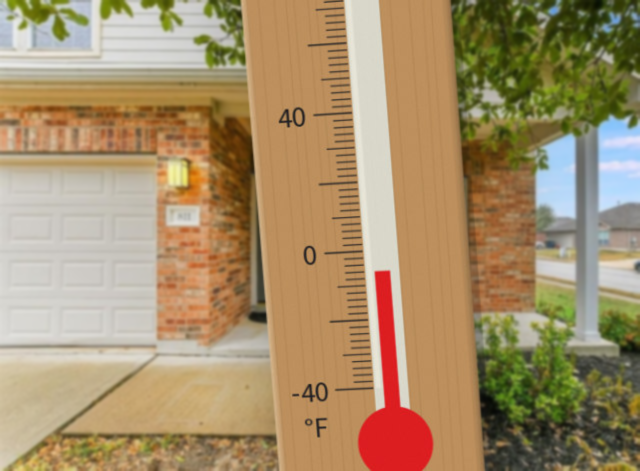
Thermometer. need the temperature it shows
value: -6 °F
